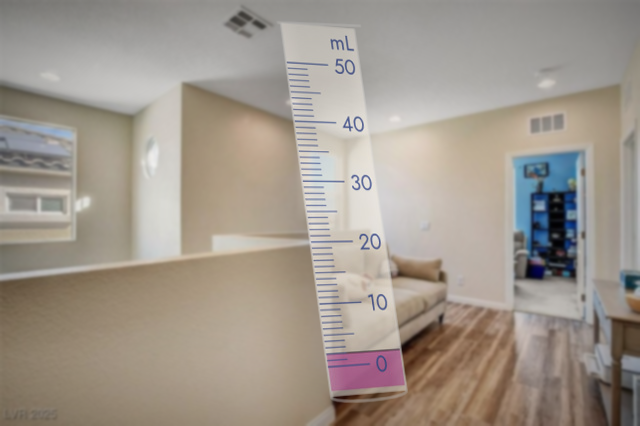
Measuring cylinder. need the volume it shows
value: 2 mL
